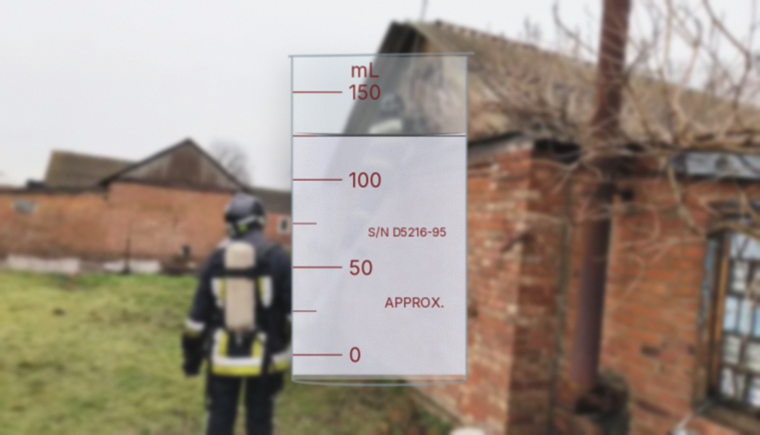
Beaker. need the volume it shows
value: 125 mL
